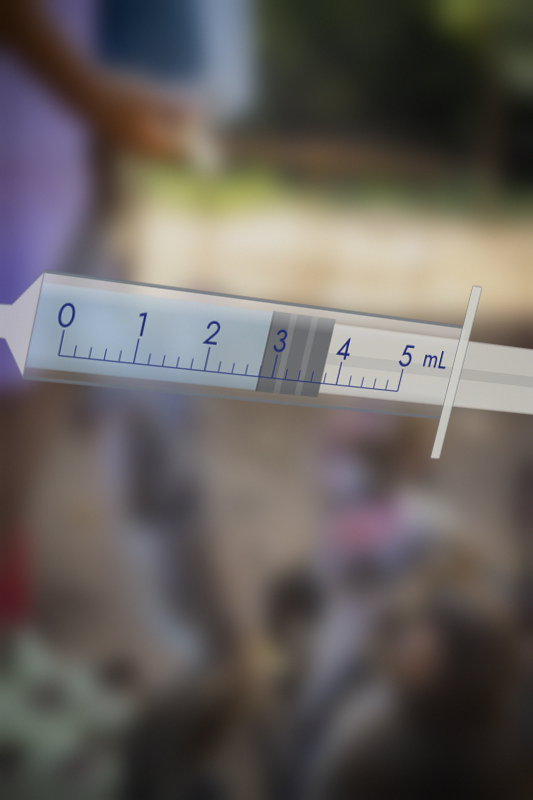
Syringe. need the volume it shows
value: 2.8 mL
